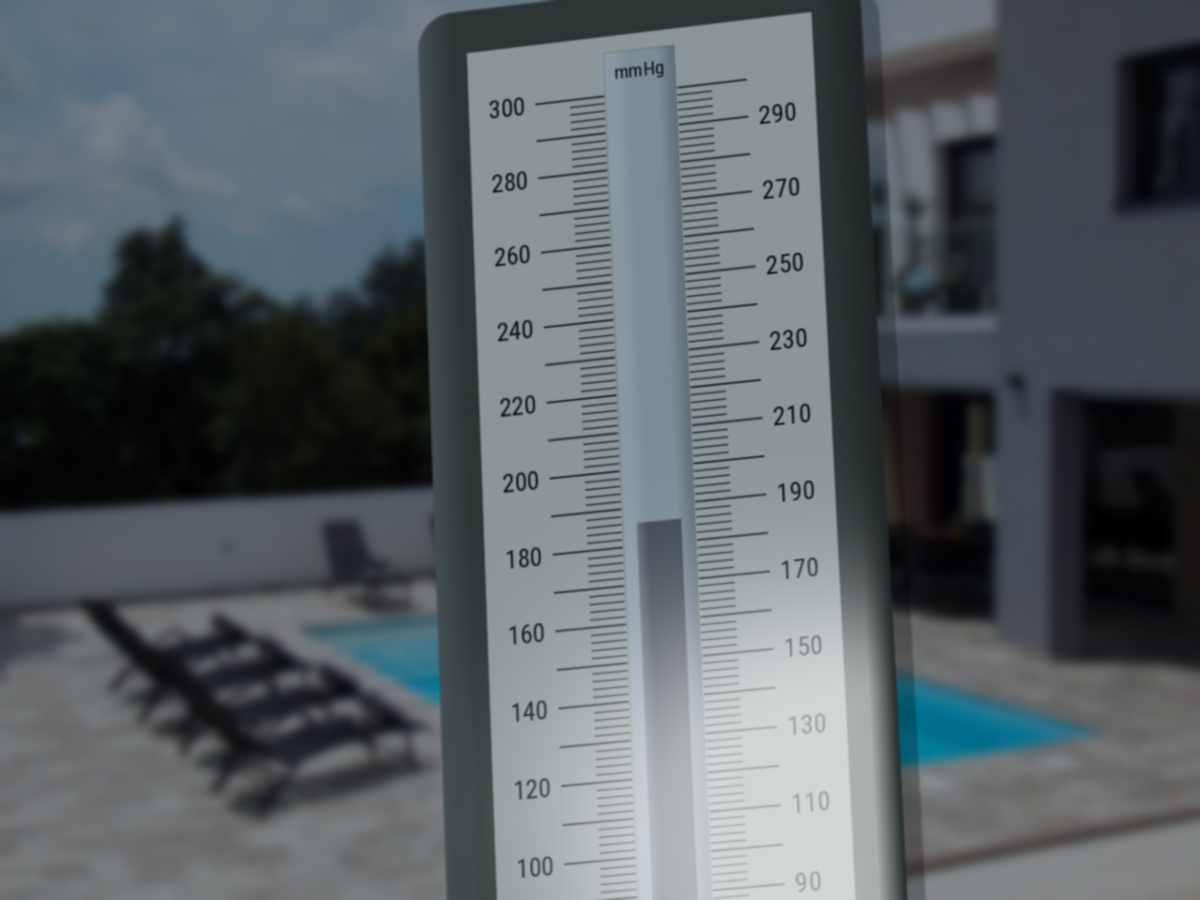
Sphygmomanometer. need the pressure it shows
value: 186 mmHg
